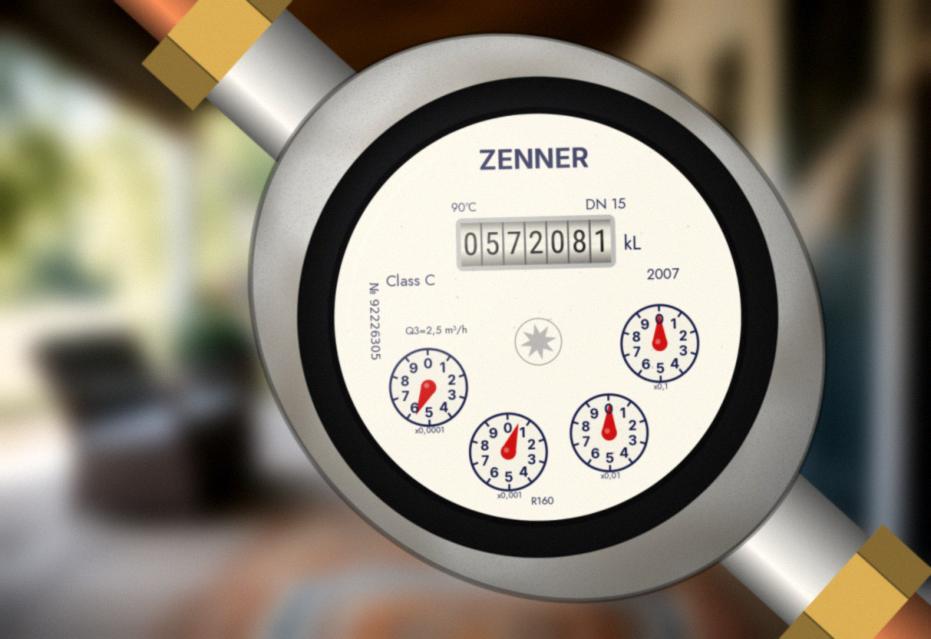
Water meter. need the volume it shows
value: 572081.0005 kL
